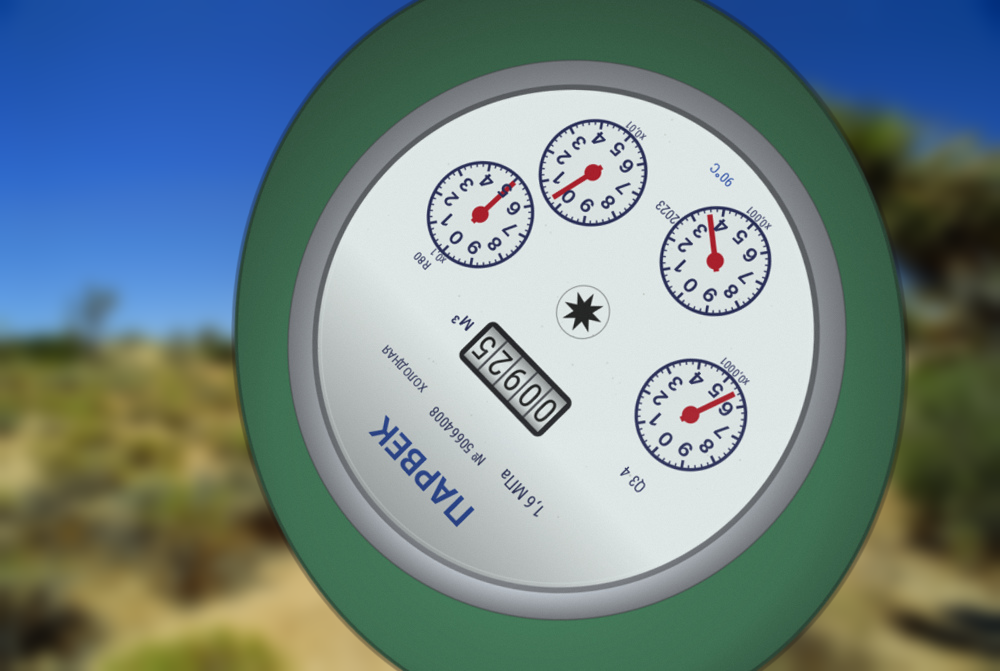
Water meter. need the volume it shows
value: 925.5035 m³
